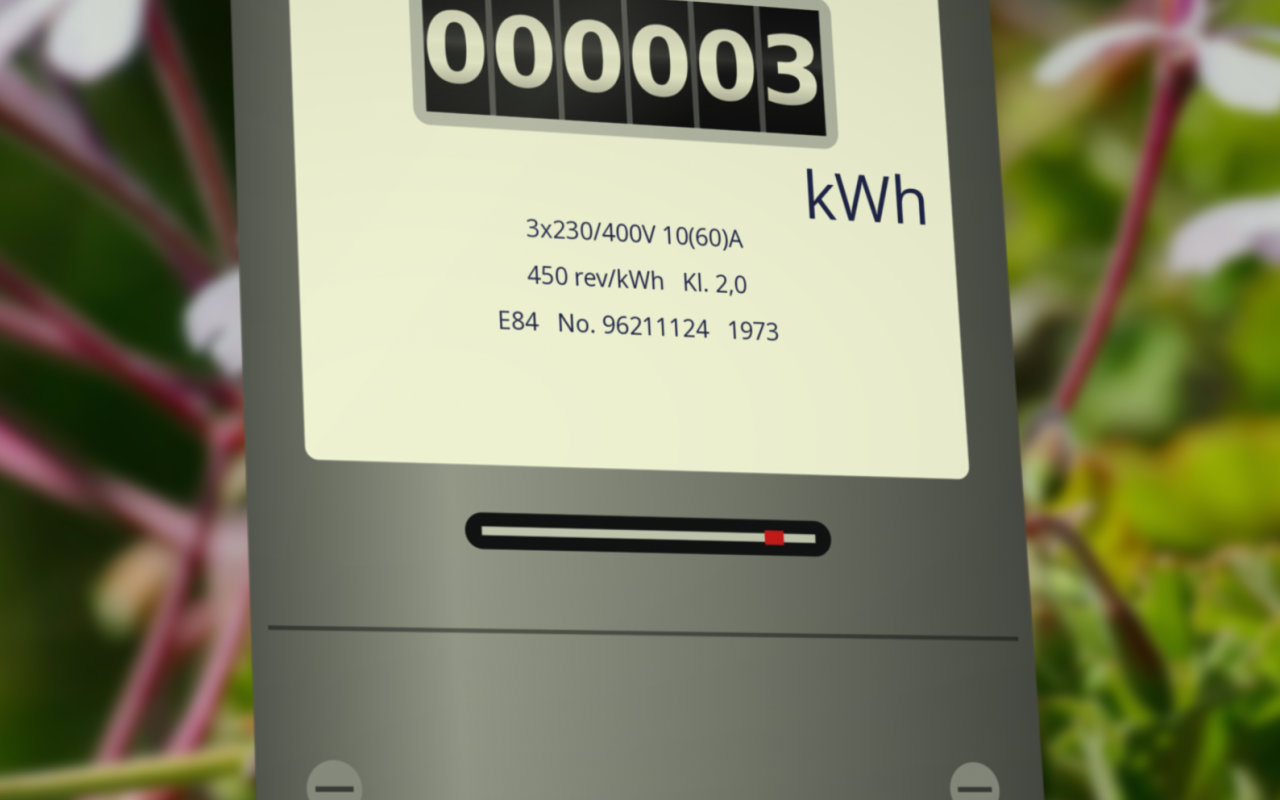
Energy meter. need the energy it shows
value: 3 kWh
